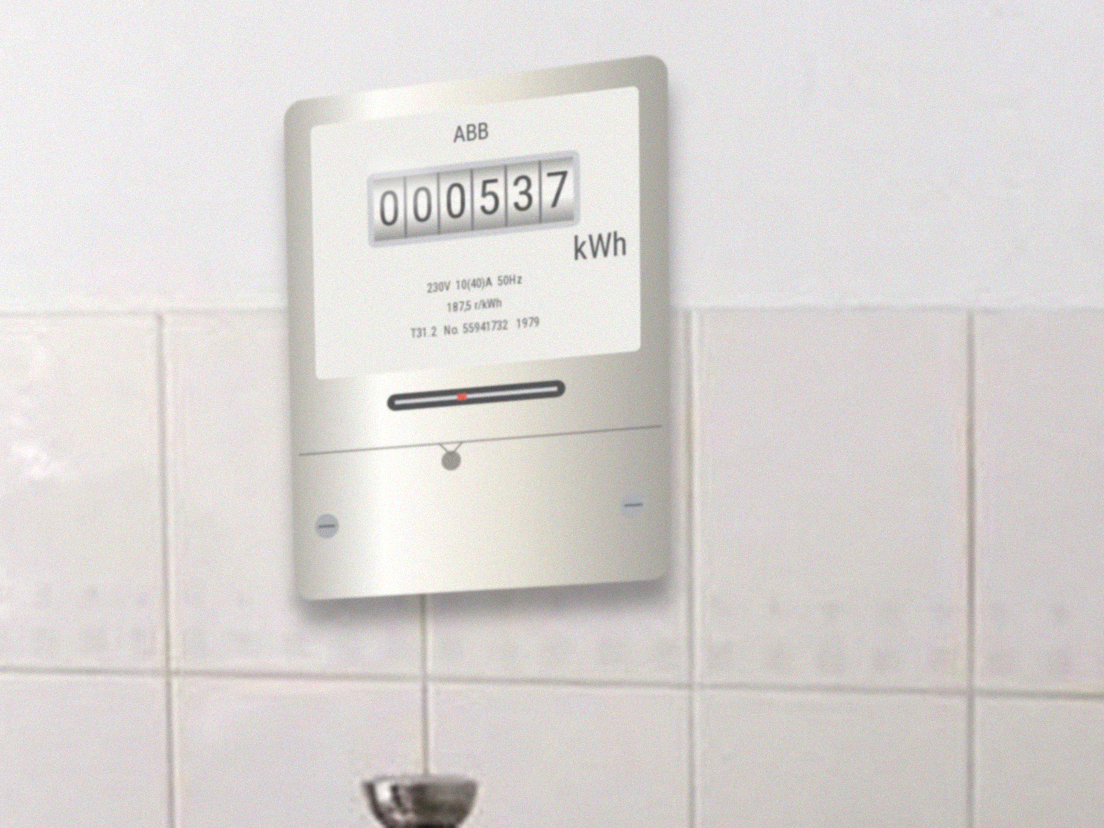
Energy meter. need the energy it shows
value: 537 kWh
